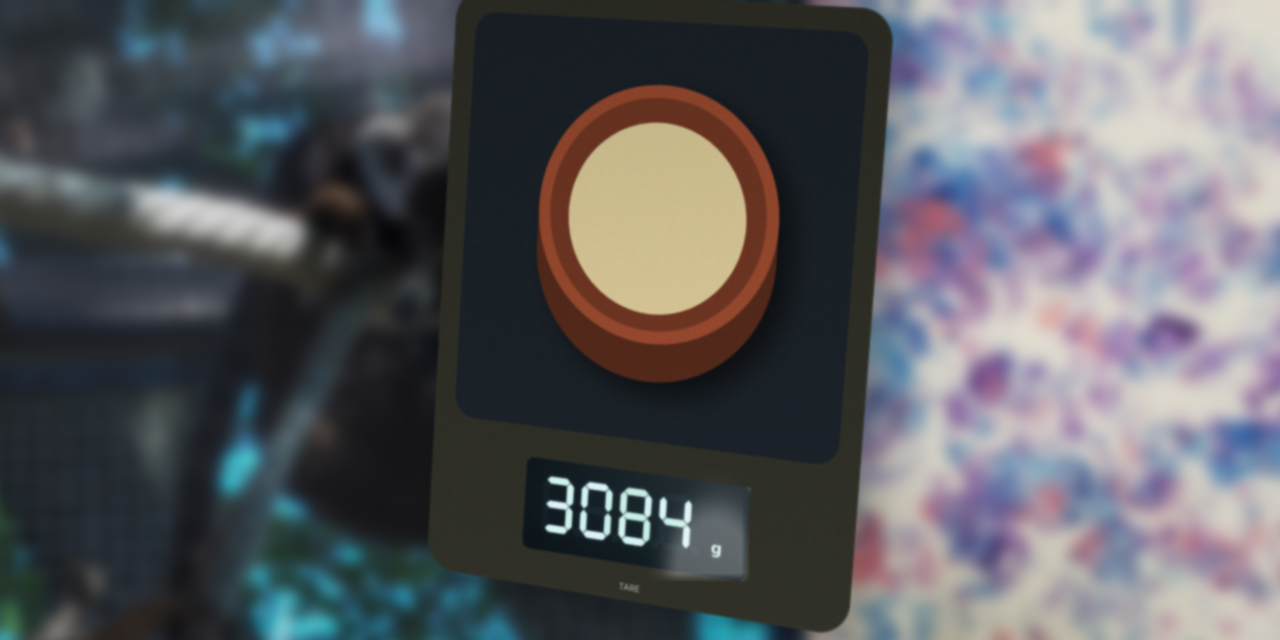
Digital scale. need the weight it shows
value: 3084 g
